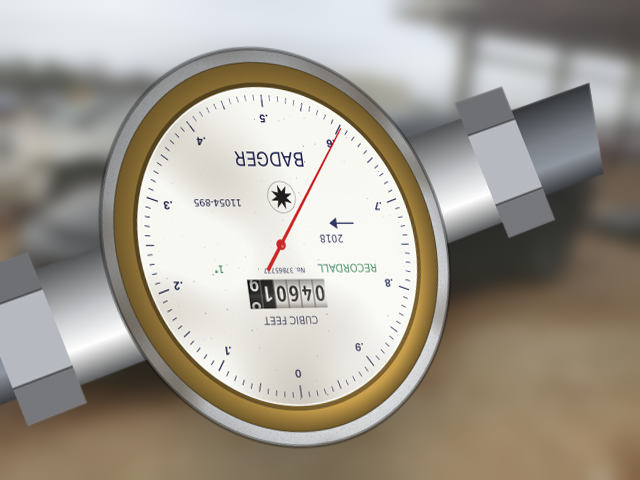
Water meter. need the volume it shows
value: 46018.60 ft³
